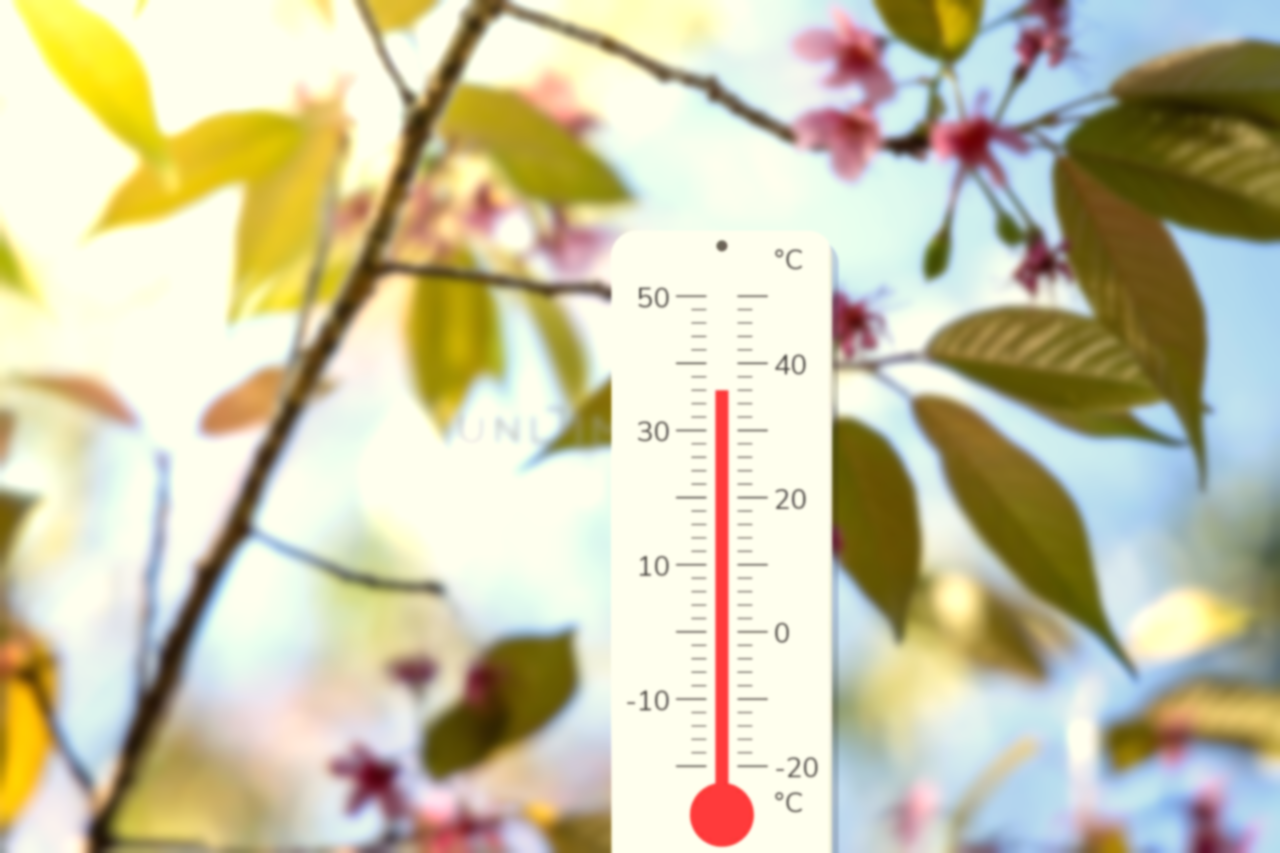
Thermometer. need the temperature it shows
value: 36 °C
